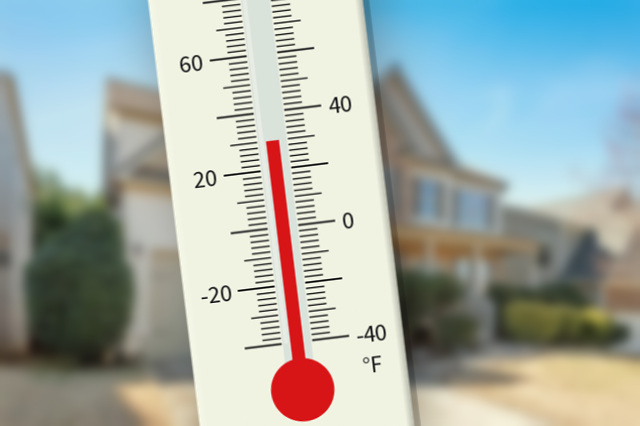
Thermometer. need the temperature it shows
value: 30 °F
